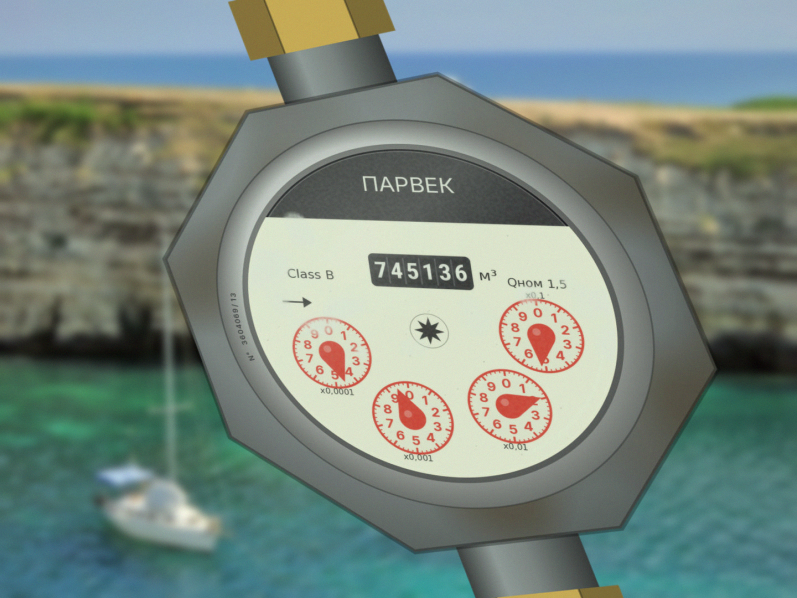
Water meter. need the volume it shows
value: 745136.5194 m³
